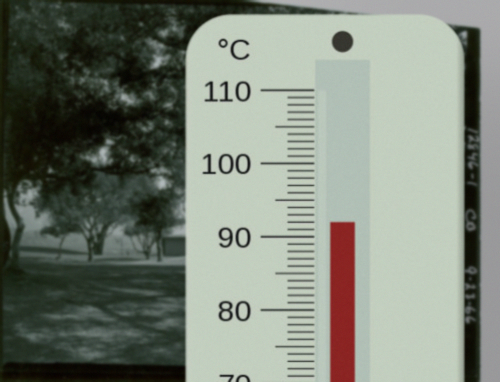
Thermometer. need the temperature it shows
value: 92 °C
